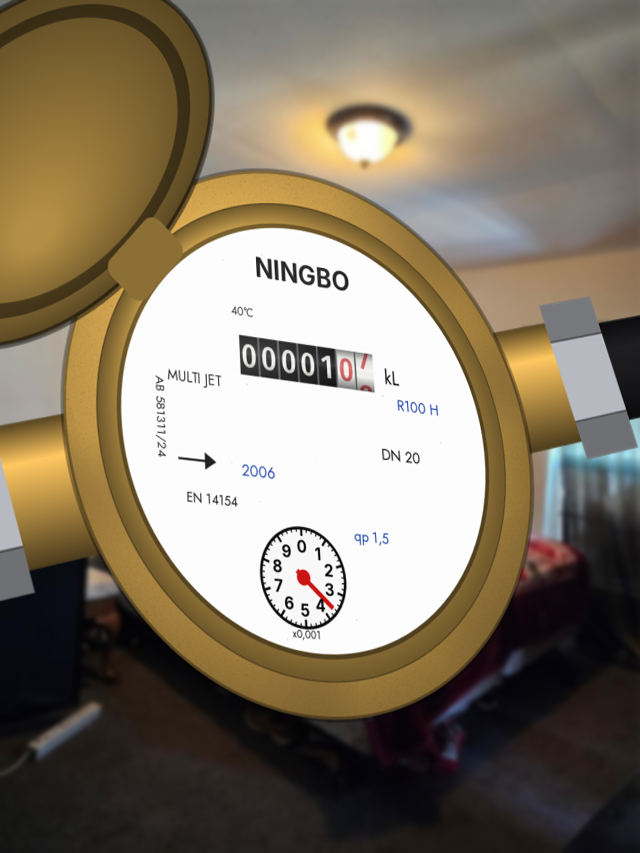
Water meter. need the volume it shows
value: 1.073 kL
